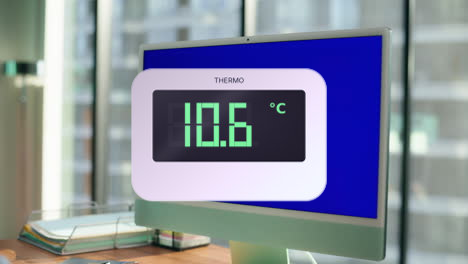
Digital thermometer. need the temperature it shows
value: 10.6 °C
